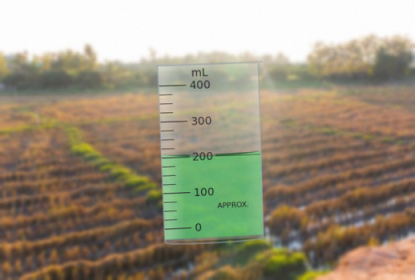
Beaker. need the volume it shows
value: 200 mL
